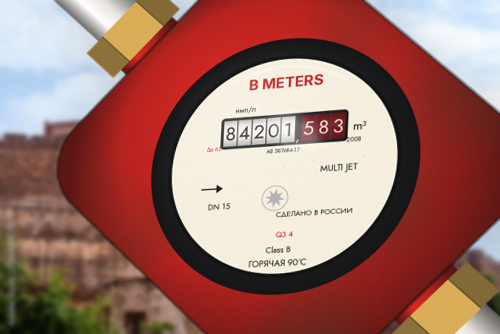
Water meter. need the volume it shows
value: 84201.583 m³
